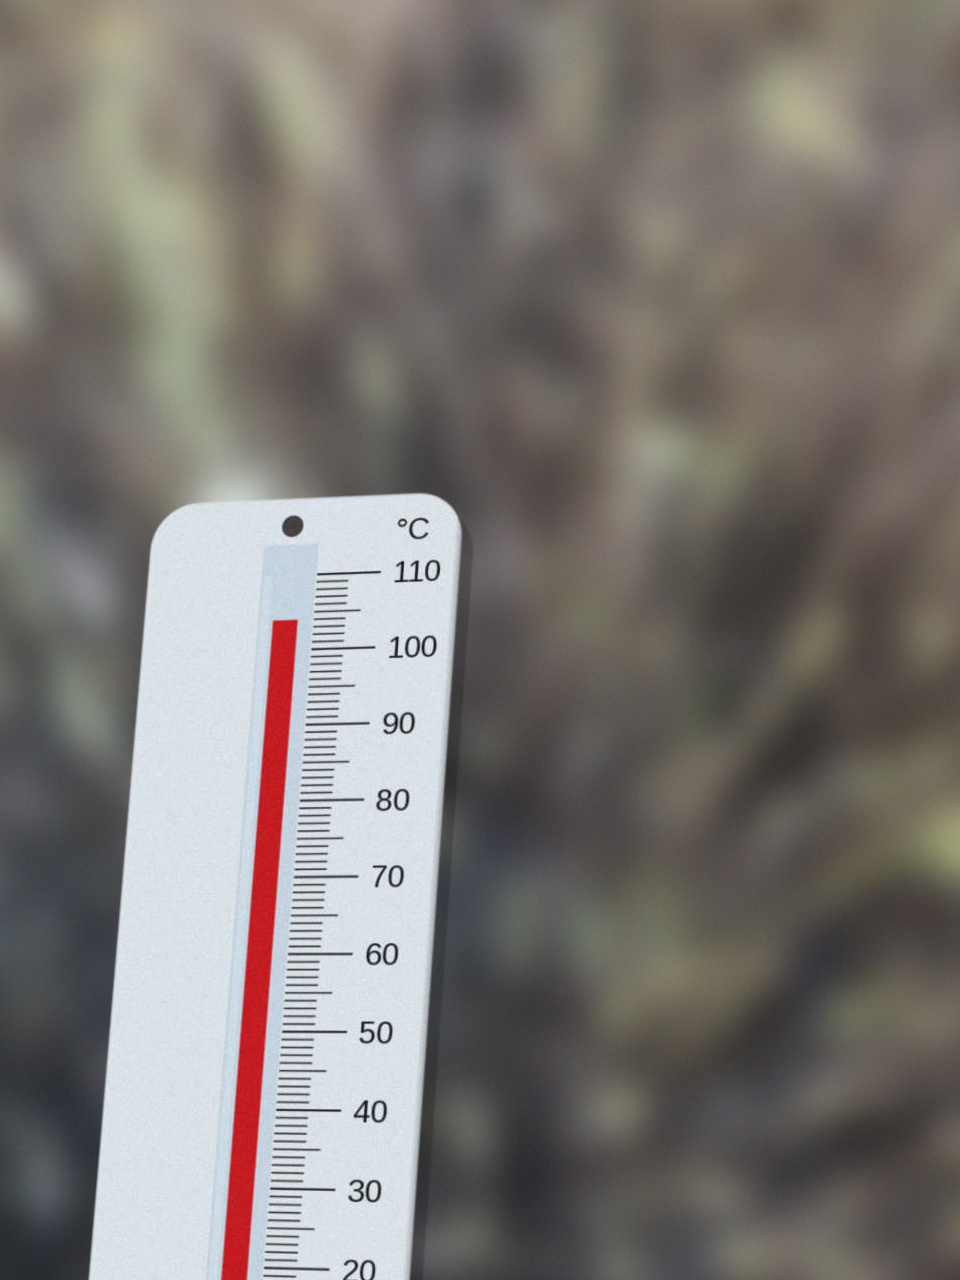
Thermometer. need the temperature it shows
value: 104 °C
